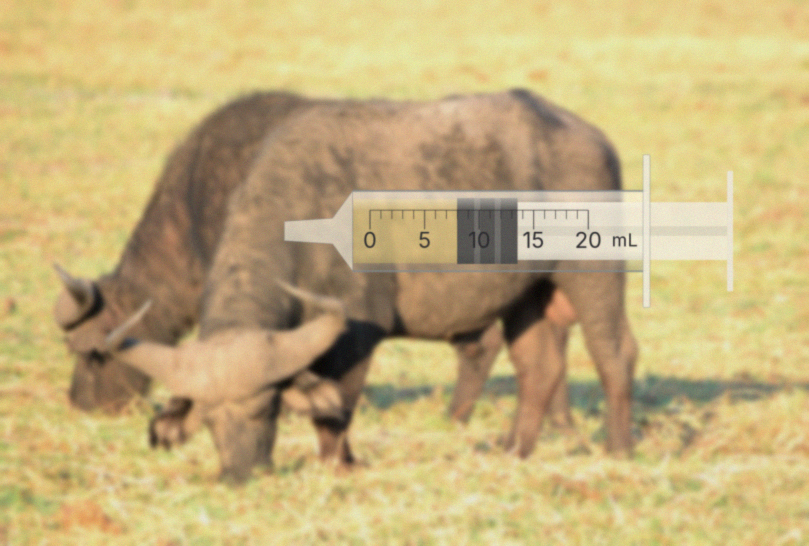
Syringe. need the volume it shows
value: 8 mL
